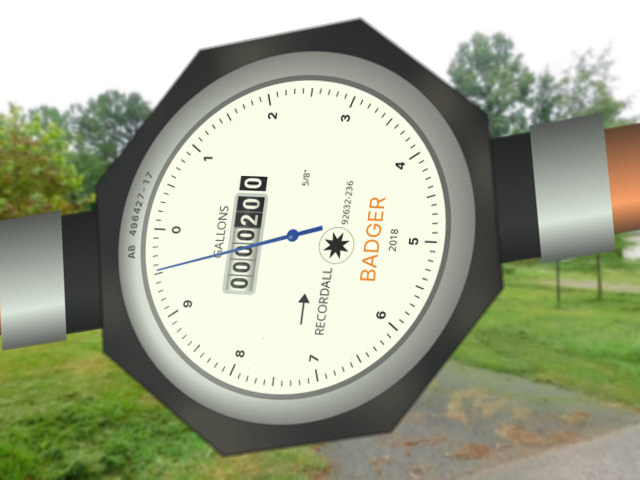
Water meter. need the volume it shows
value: 199.5 gal
